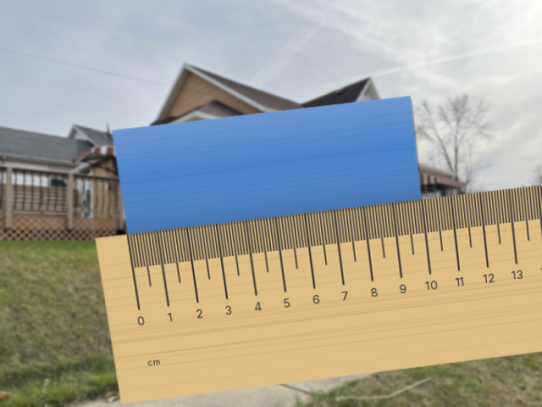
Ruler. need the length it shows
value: 10 cm
